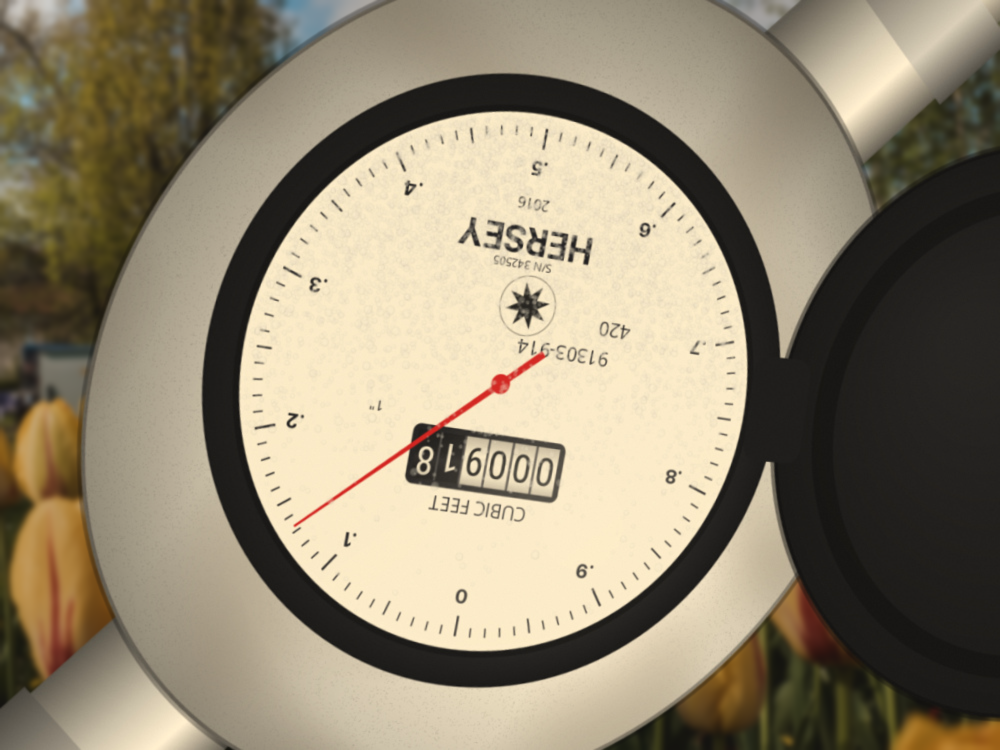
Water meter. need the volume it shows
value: 918.13 ft³
